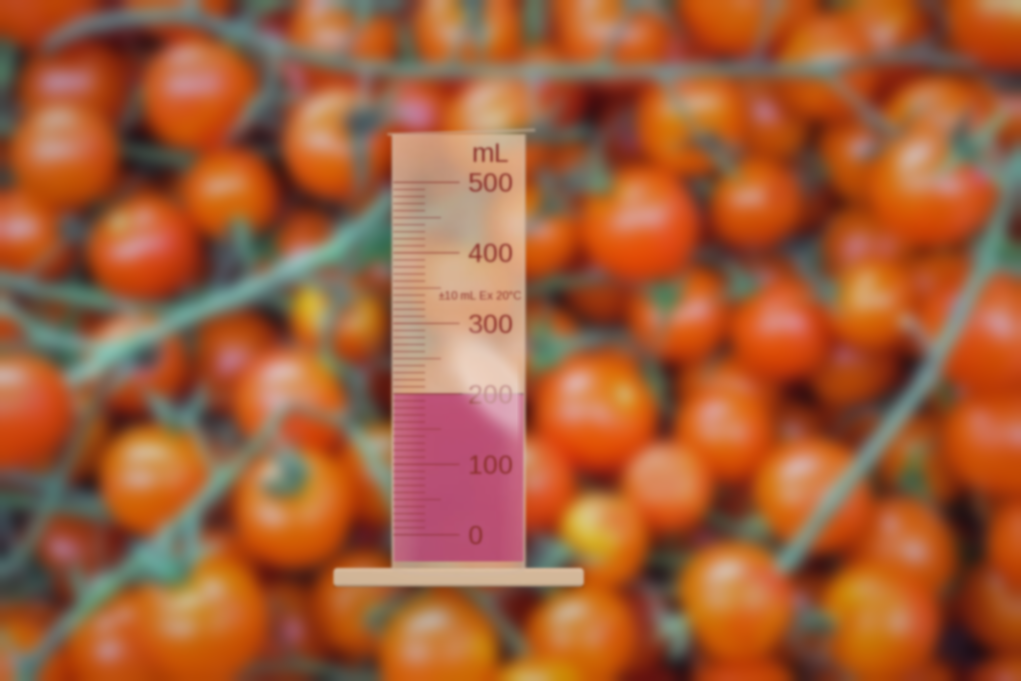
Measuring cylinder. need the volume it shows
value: 200 mL
